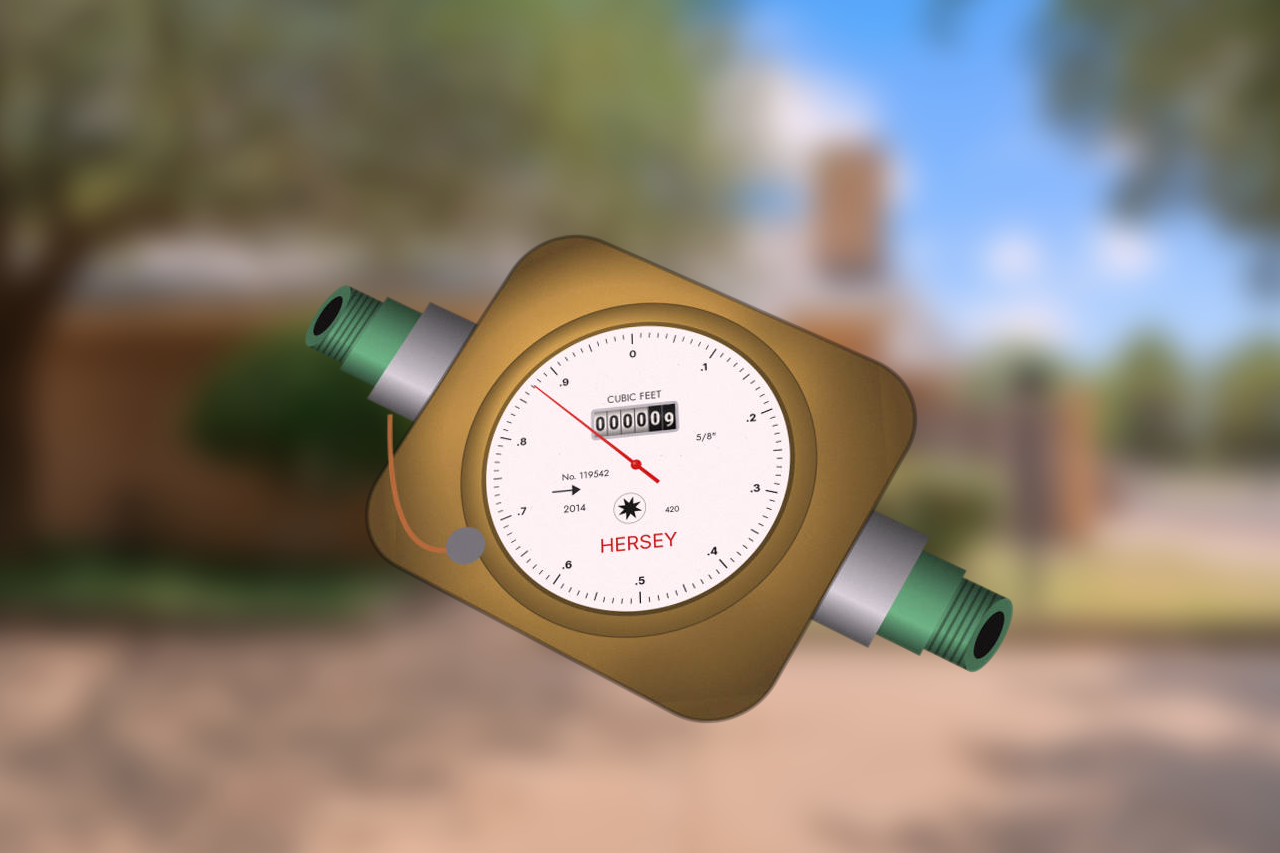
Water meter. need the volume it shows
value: 8.87 ft³
